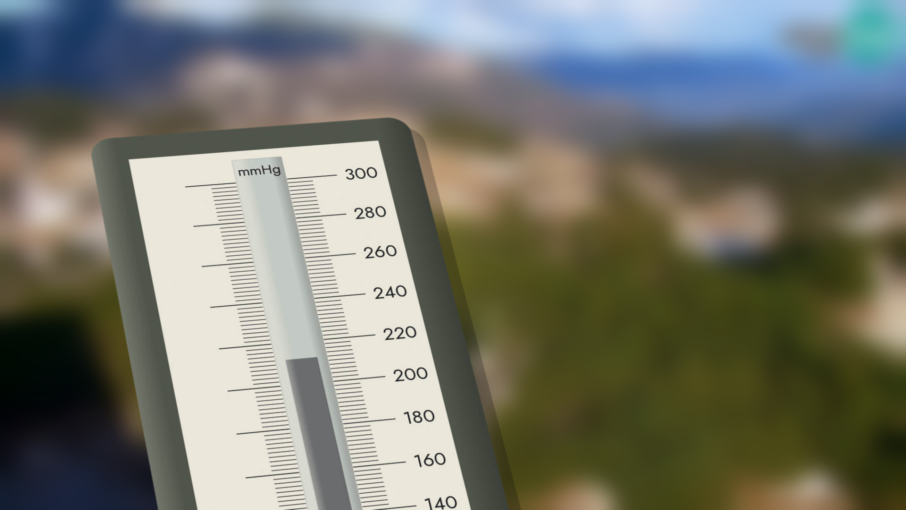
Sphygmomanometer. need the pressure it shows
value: 212 mmHg
